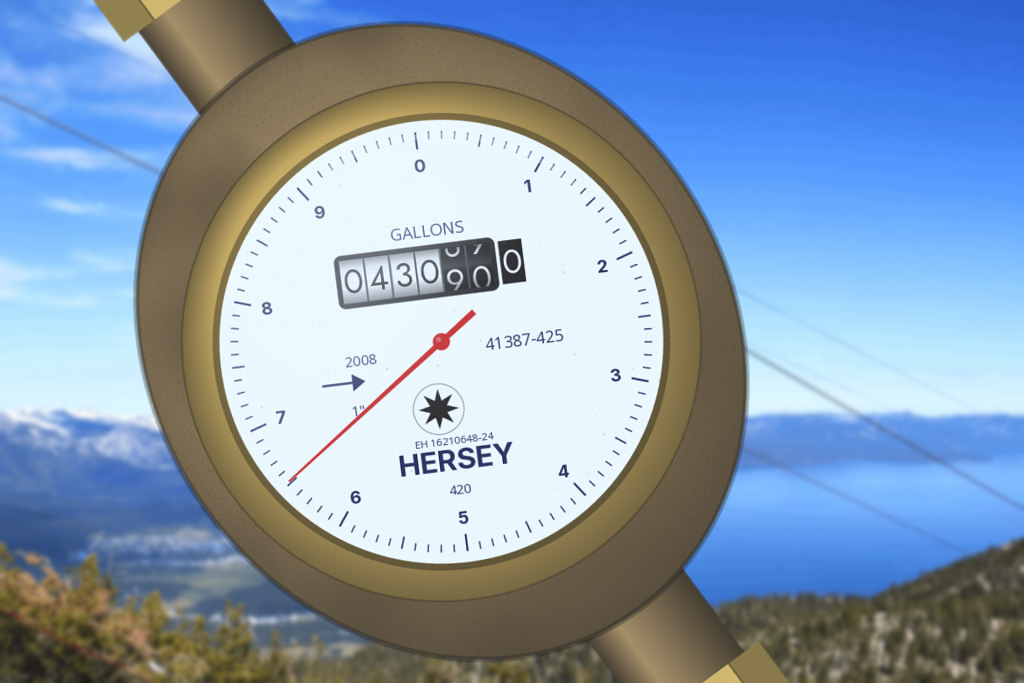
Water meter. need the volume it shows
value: 430896.5 gal
